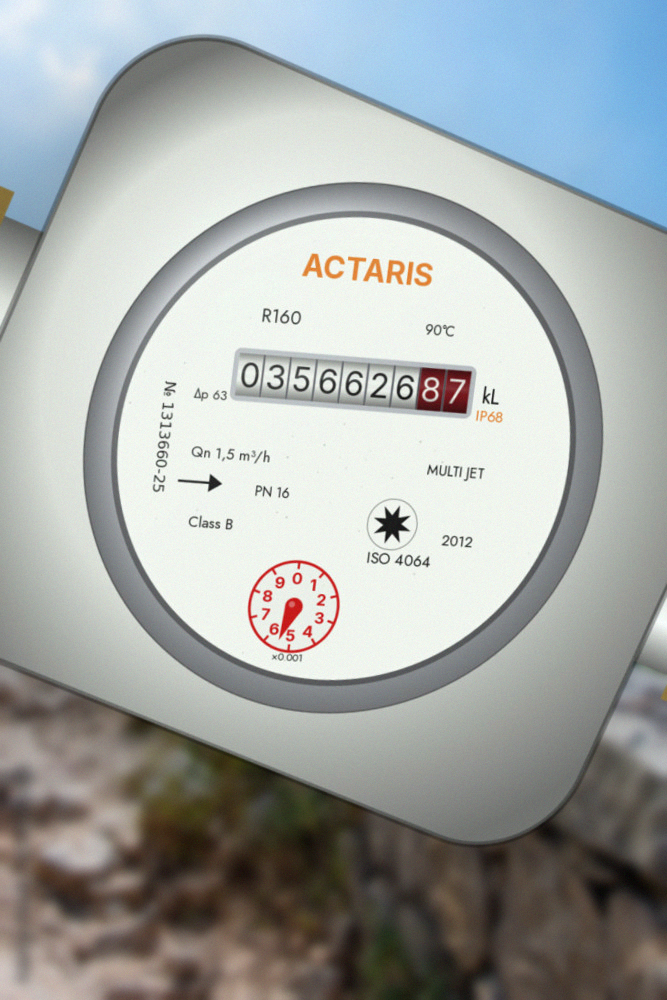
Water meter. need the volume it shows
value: 356626.875 kL
